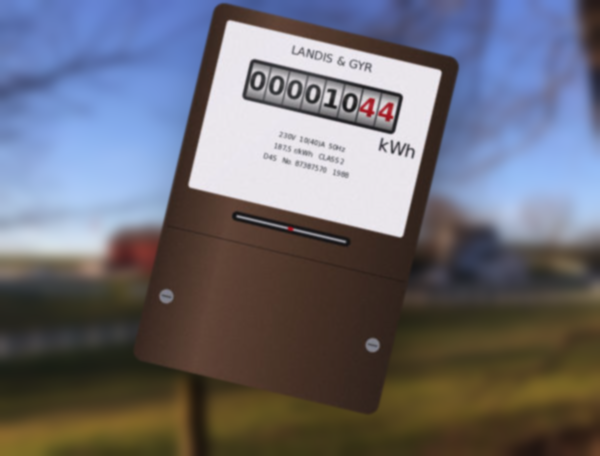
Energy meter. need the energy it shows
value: 10.44 kWh
